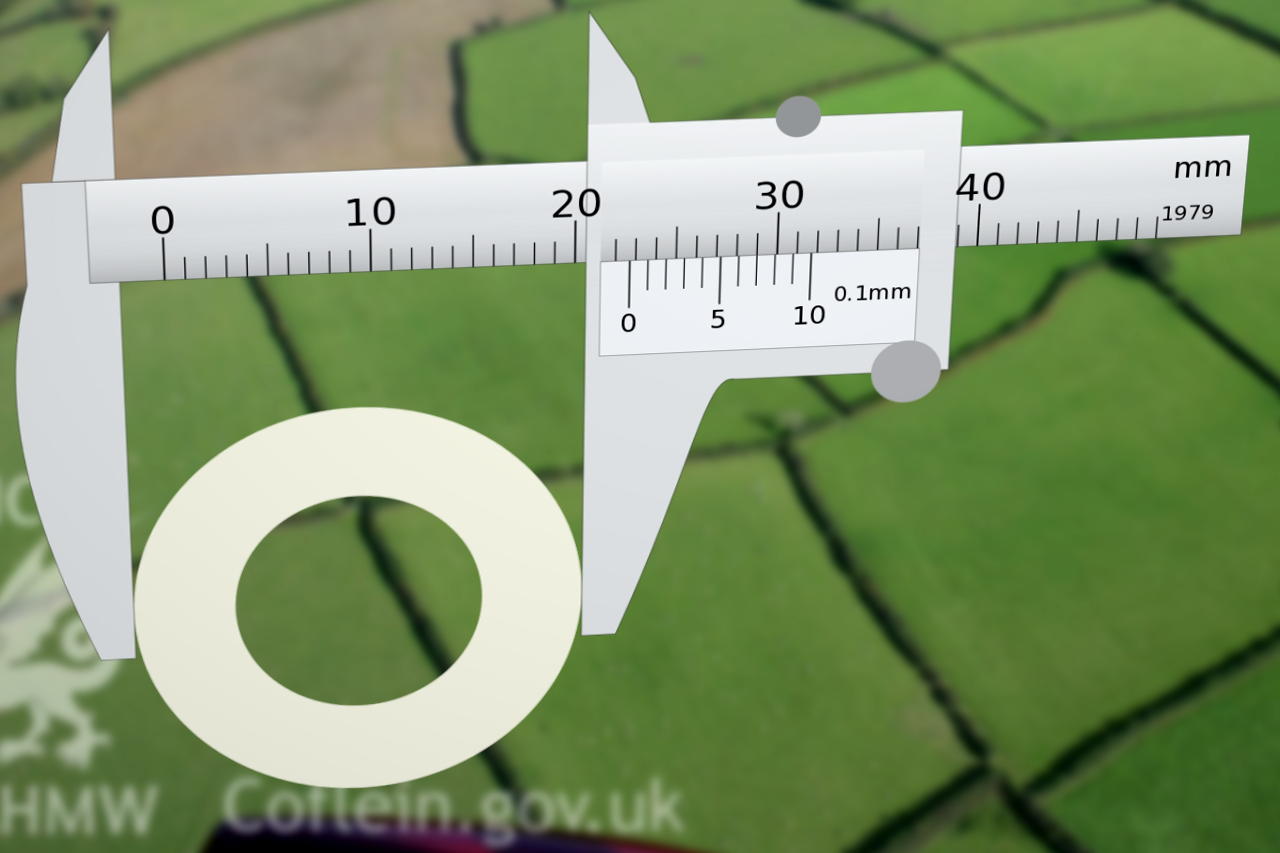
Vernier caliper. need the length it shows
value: 22.7 mm
